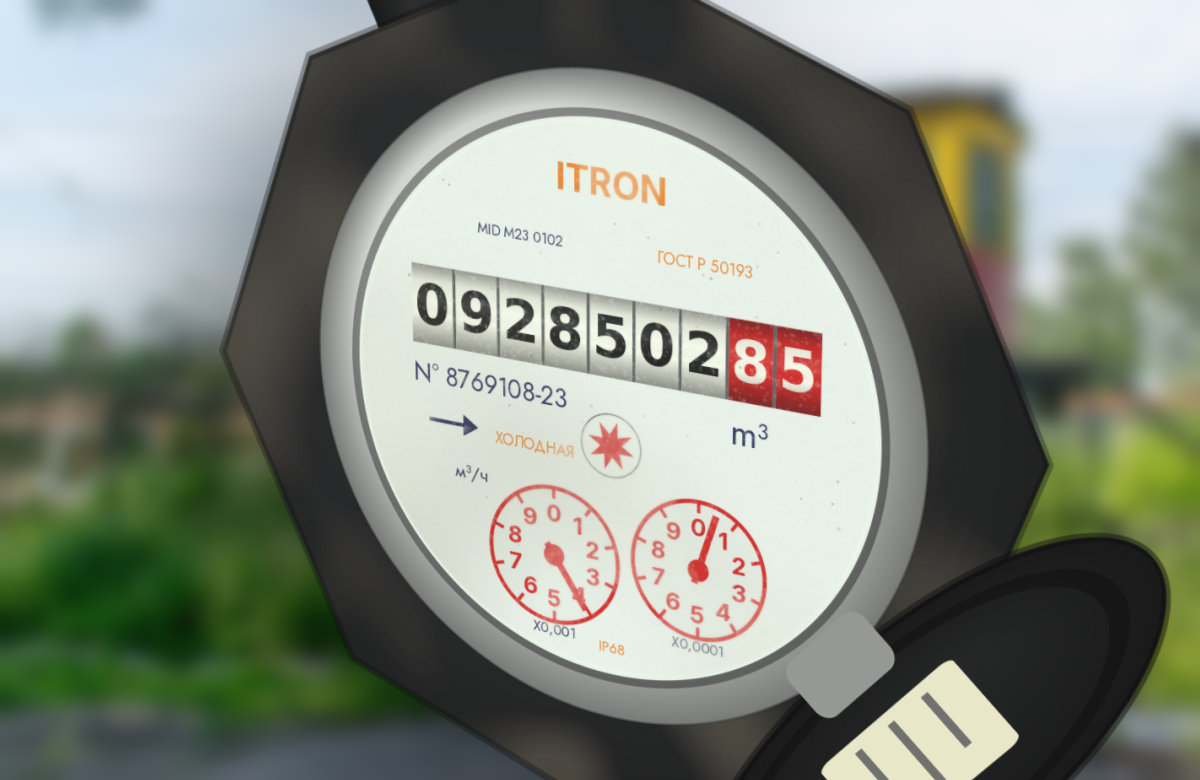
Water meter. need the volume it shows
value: 928502.8540 m³
